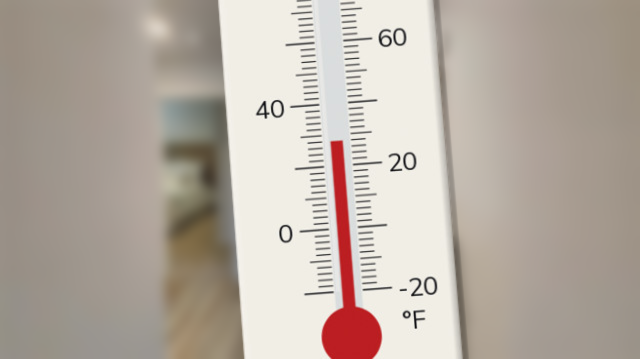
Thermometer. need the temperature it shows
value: 28 °F
